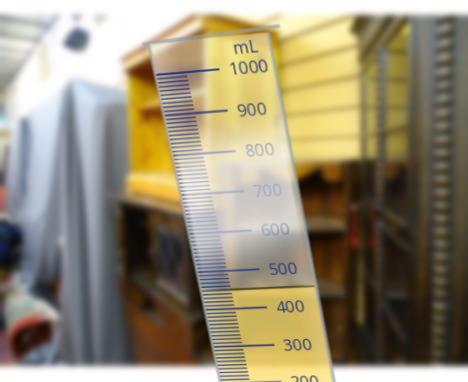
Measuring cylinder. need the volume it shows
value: 450 mL
